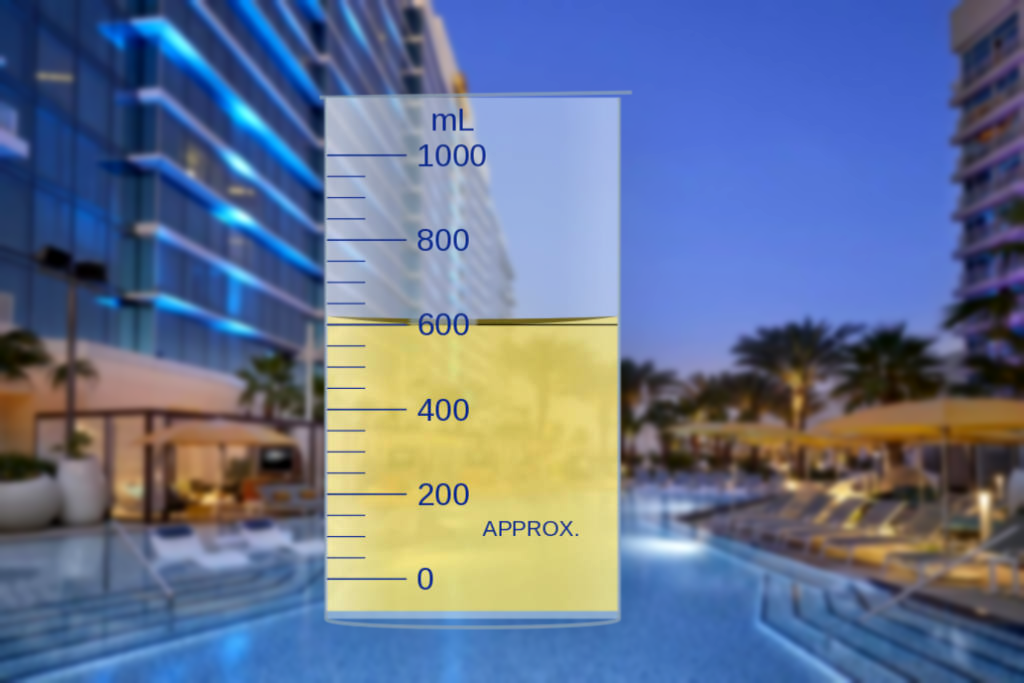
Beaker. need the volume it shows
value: 600 mL
